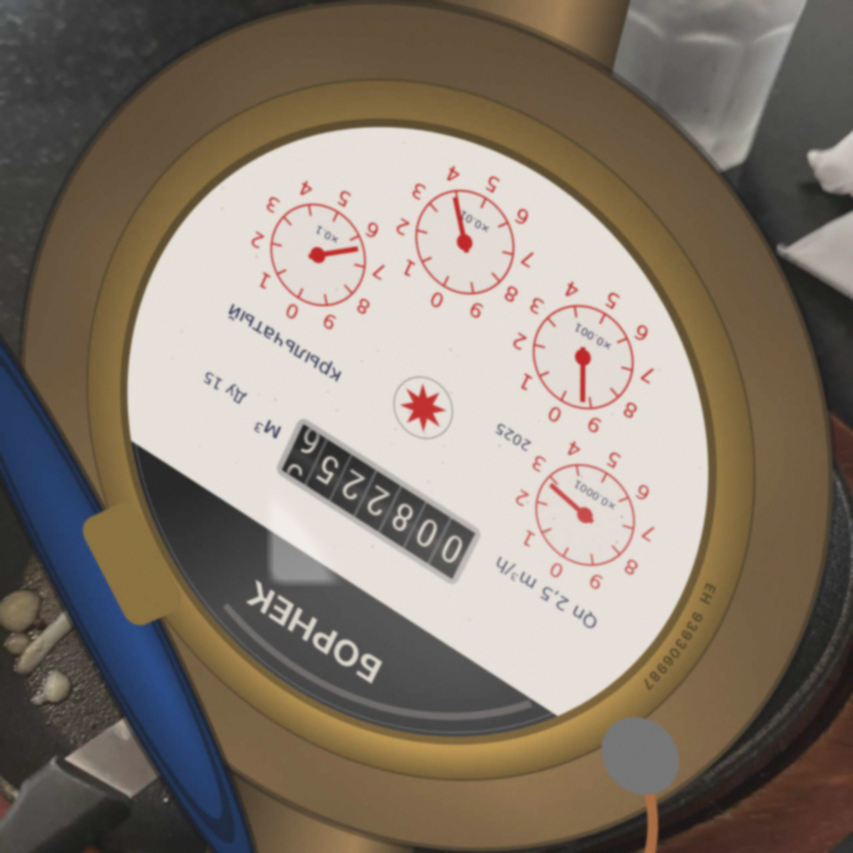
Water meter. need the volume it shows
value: 82255.6392 m³
